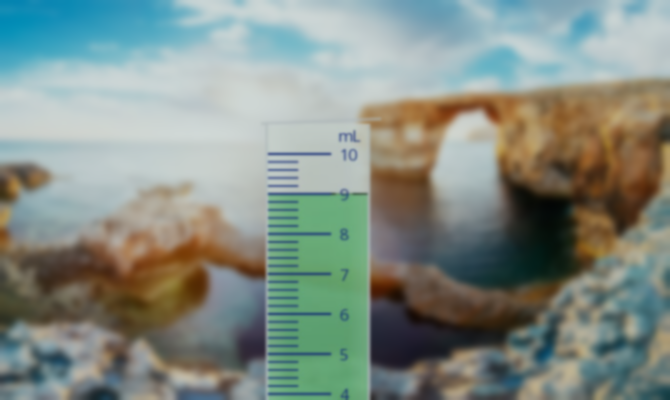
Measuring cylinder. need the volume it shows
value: 9 mL
